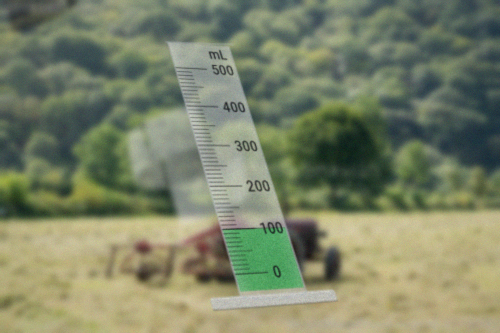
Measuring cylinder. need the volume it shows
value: 100 mL
